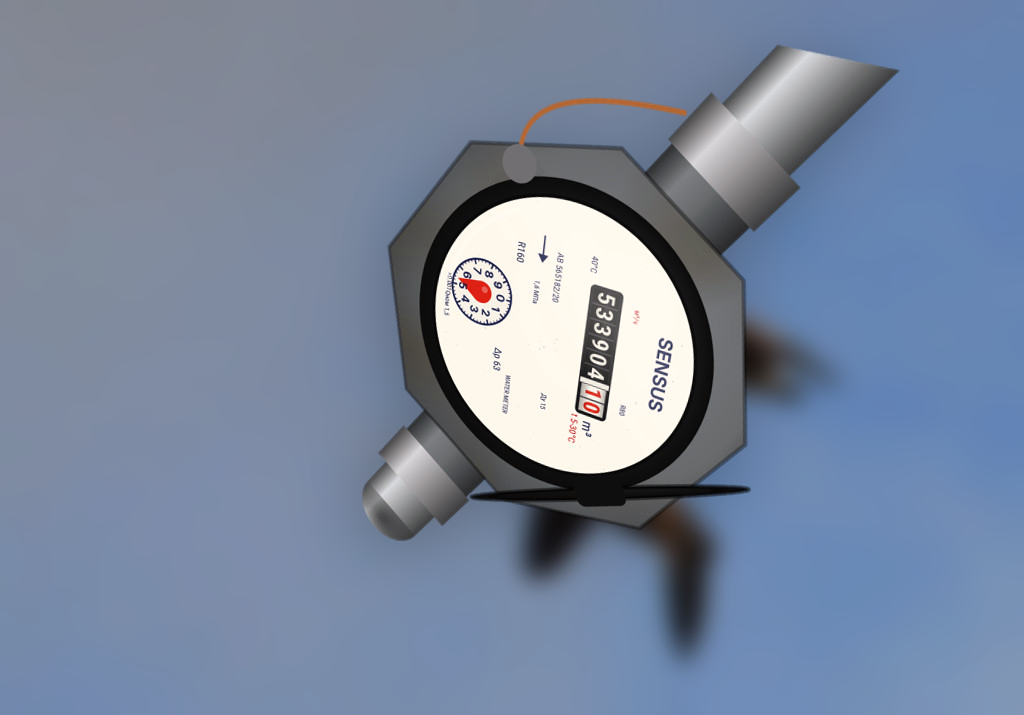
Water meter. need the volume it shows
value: 533904.105 m³
